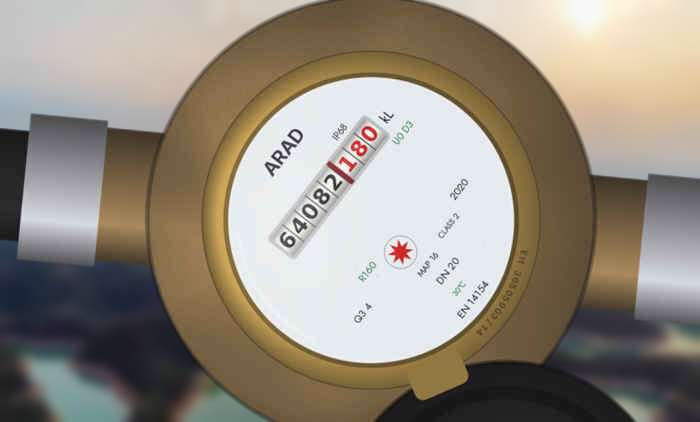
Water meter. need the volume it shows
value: 64082.180 kL
